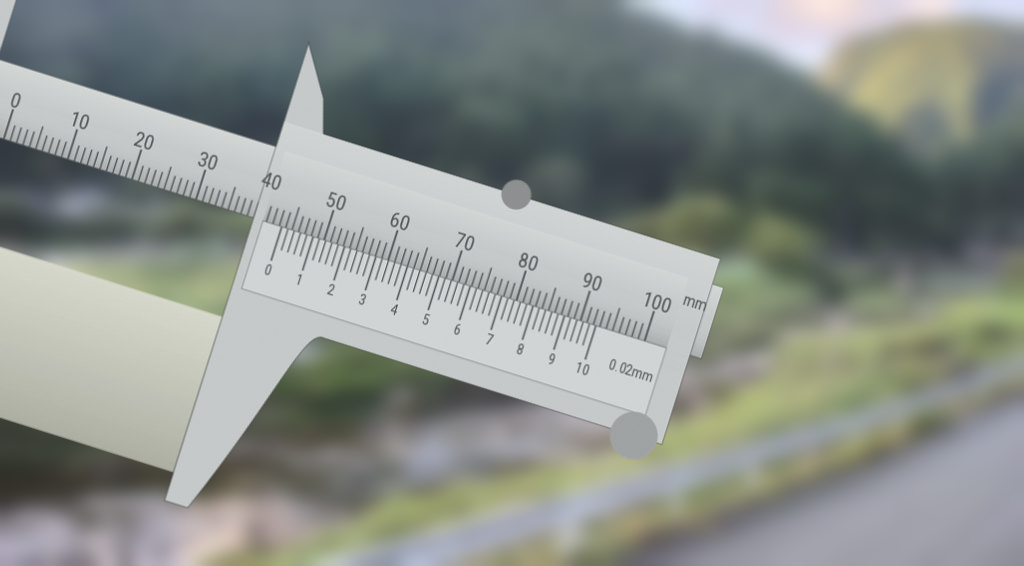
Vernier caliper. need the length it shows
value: 43.4 mm
